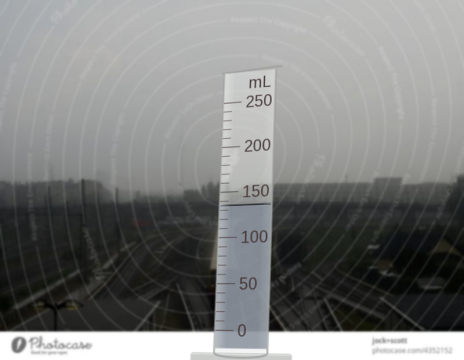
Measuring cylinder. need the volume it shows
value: 135 mL
